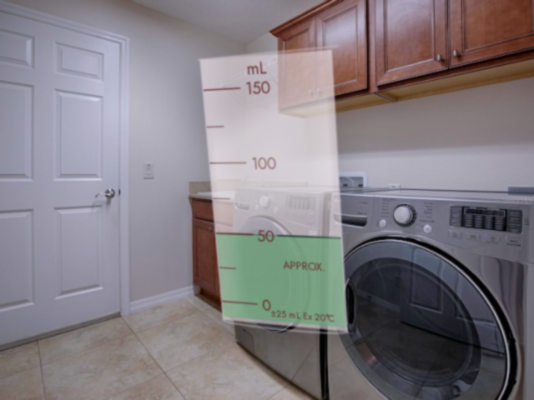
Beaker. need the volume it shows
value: 50 mL
